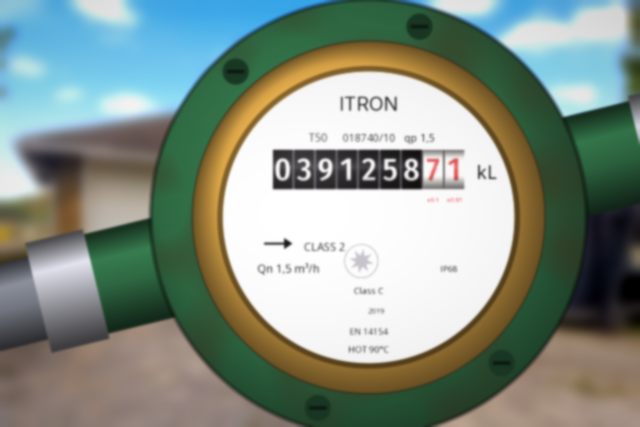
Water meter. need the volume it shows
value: 391258.71 kL
